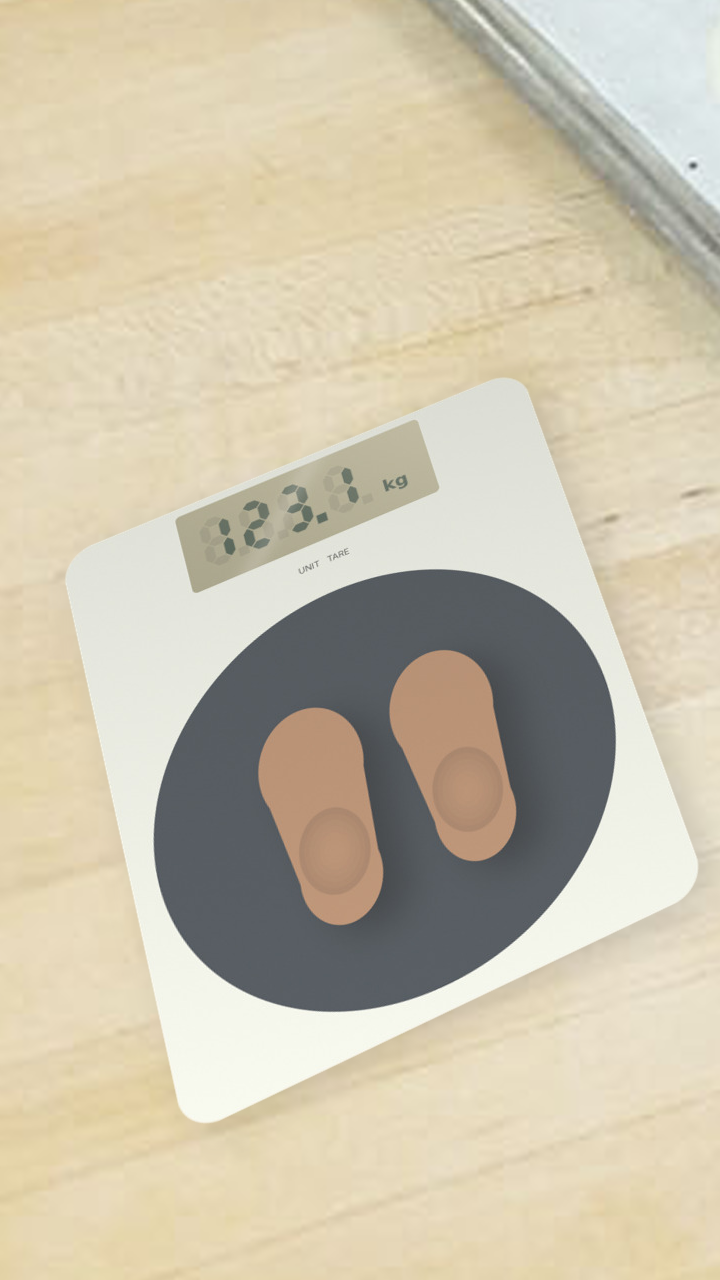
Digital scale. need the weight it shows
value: 123.1 kg
